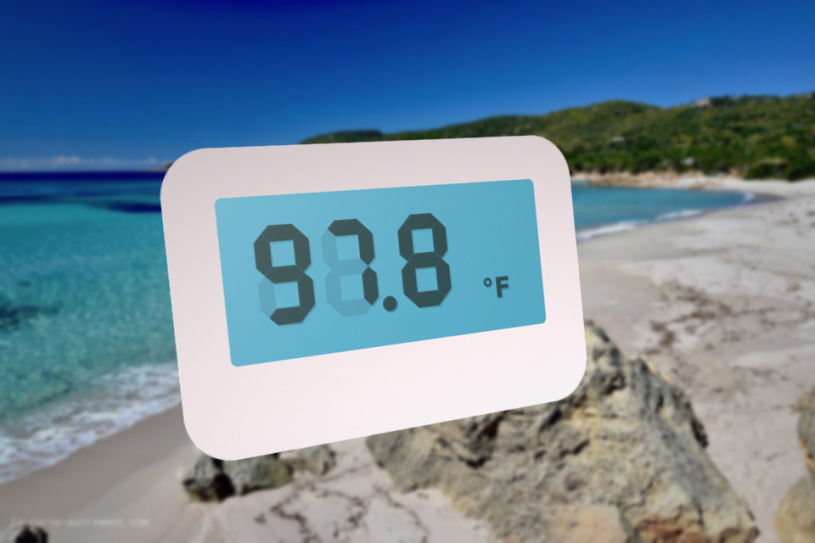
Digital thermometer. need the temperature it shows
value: 97.8 °F
